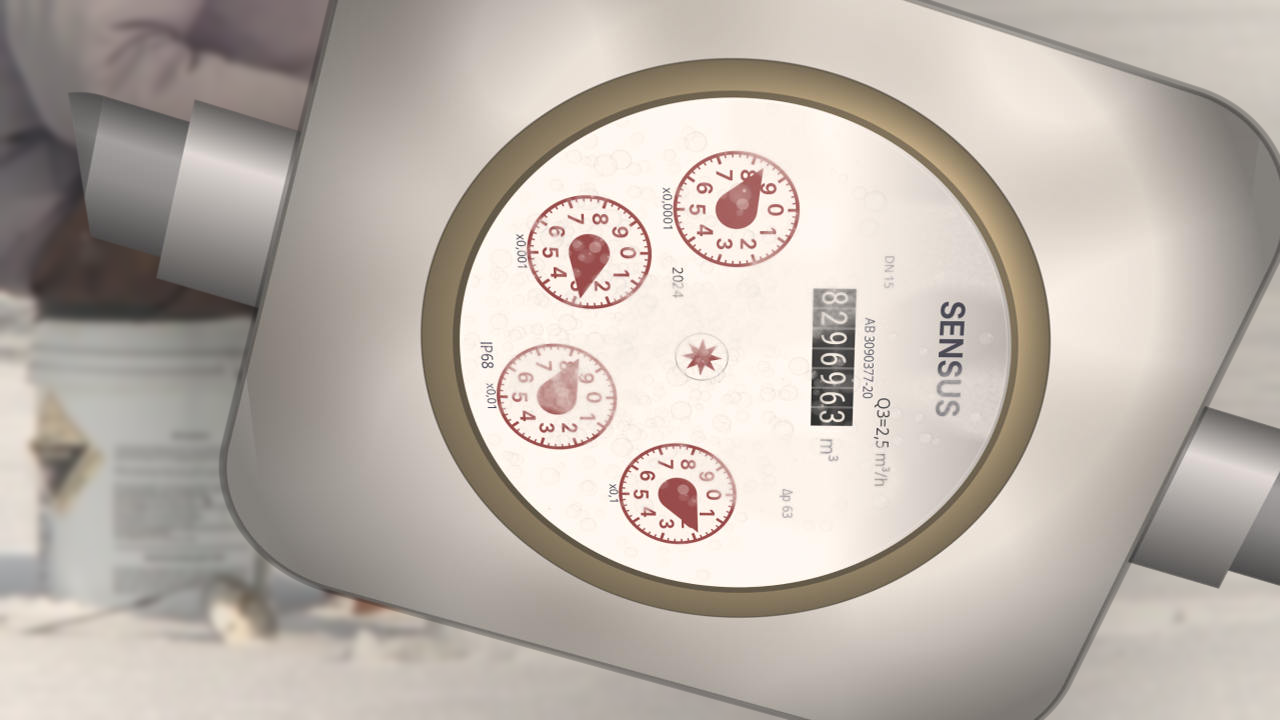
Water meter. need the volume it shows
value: 8296963.1828 m³
